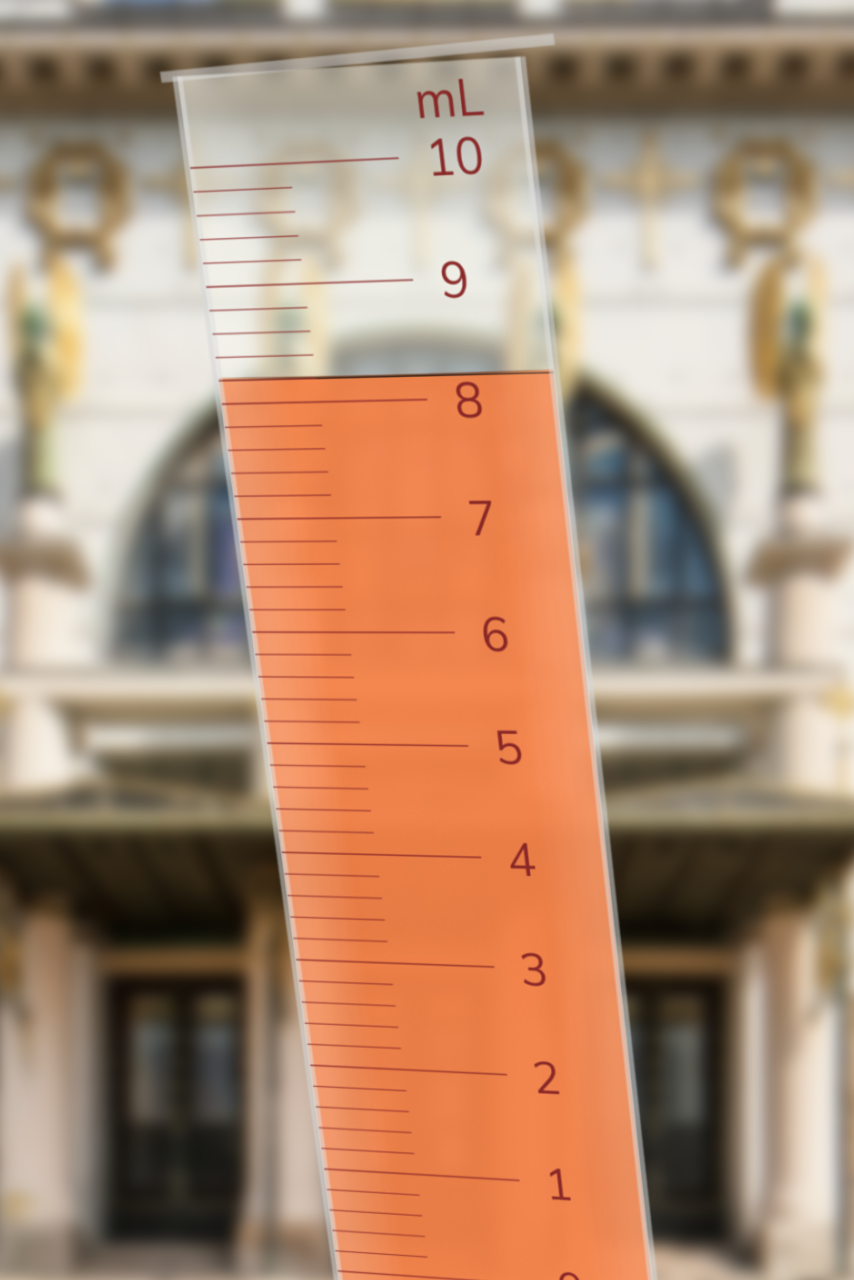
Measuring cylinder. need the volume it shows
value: 8.2 mL
